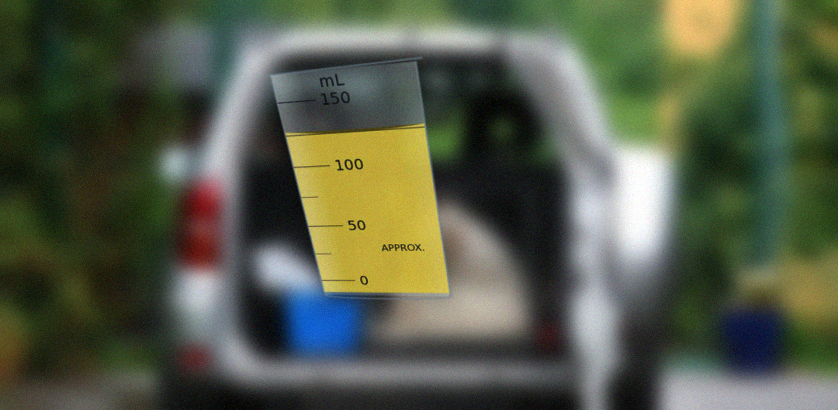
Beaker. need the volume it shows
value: 125 mL
